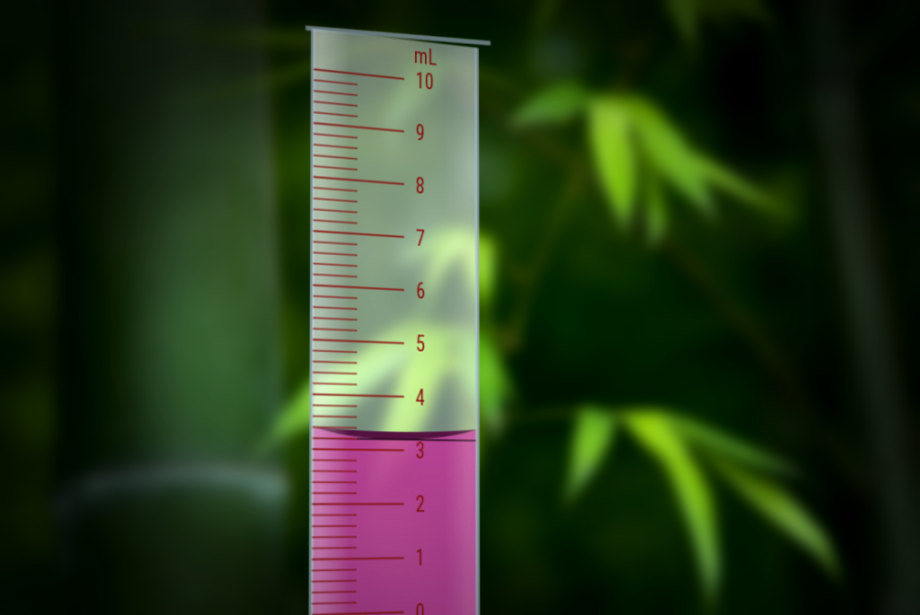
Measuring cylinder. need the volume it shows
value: 3.2 mL
